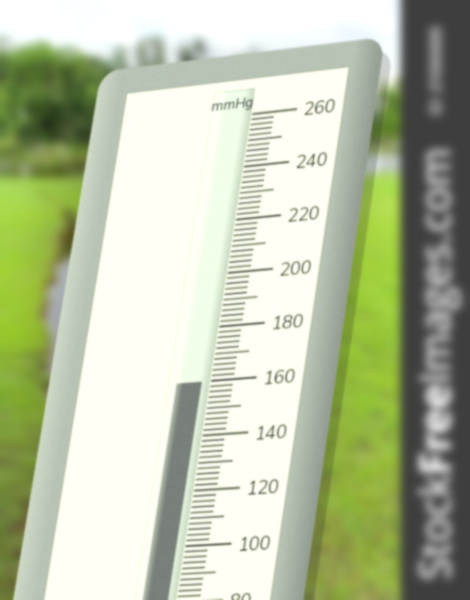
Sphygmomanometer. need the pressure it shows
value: 160 mmHg
